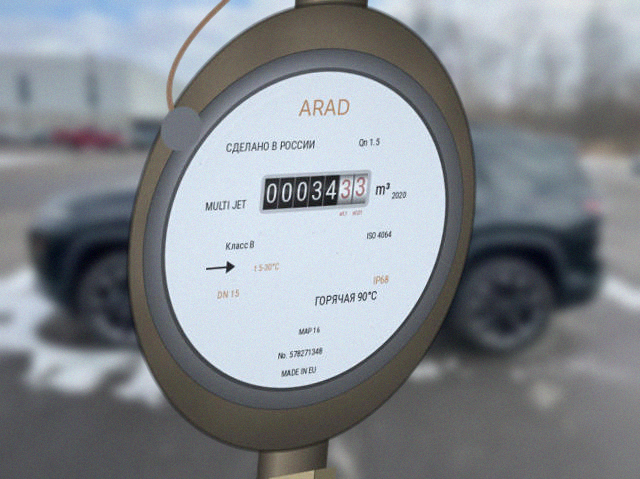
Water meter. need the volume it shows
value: 34.33 m³
